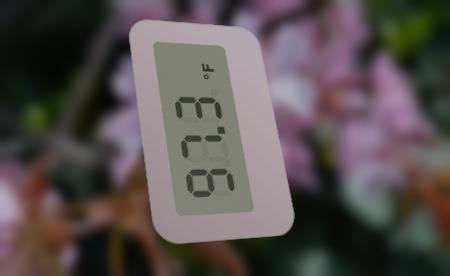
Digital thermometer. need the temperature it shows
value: 97.3 °F
